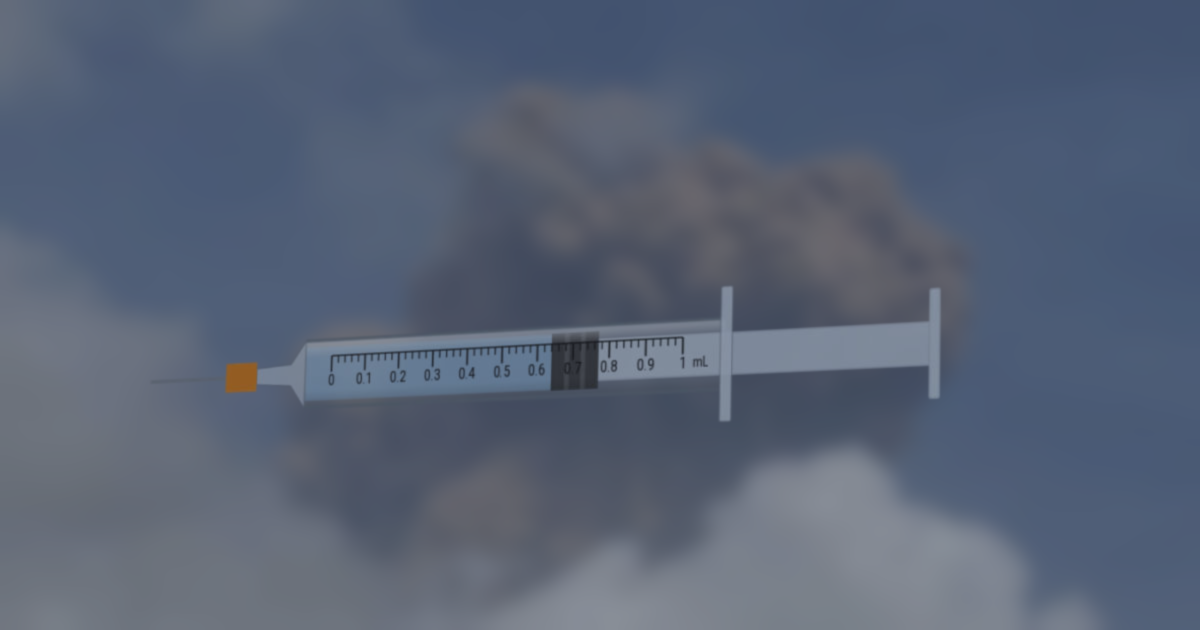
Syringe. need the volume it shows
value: 0.64 mL
